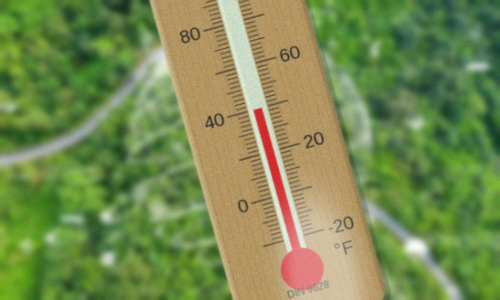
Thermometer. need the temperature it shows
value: 40 °F
